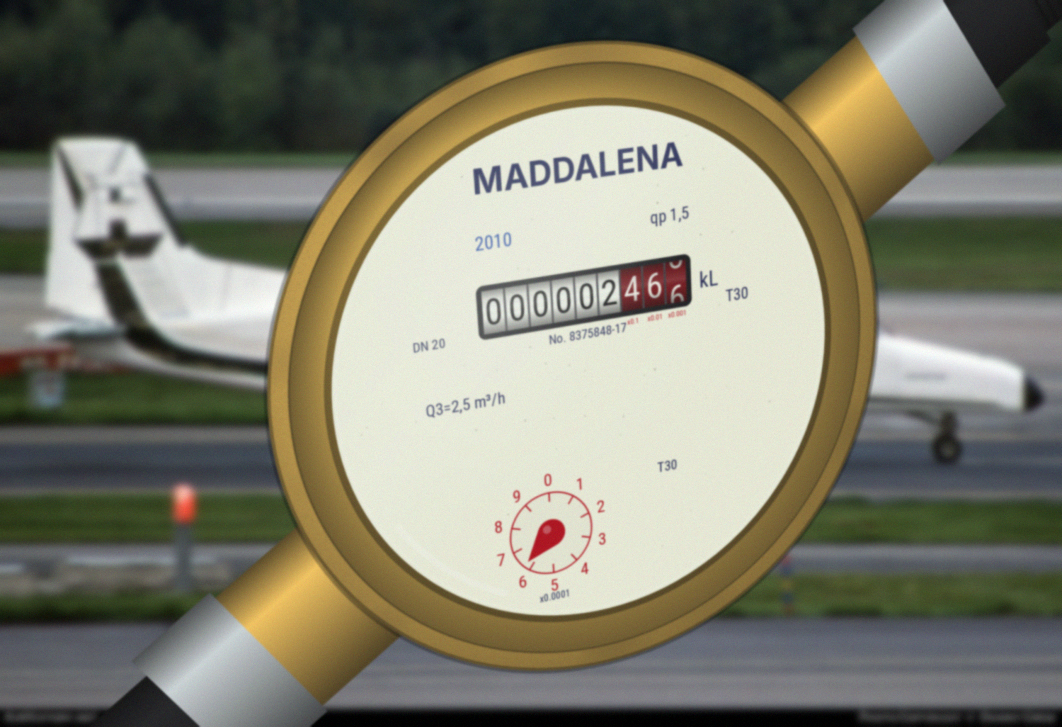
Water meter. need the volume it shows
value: 2.4656 kL
